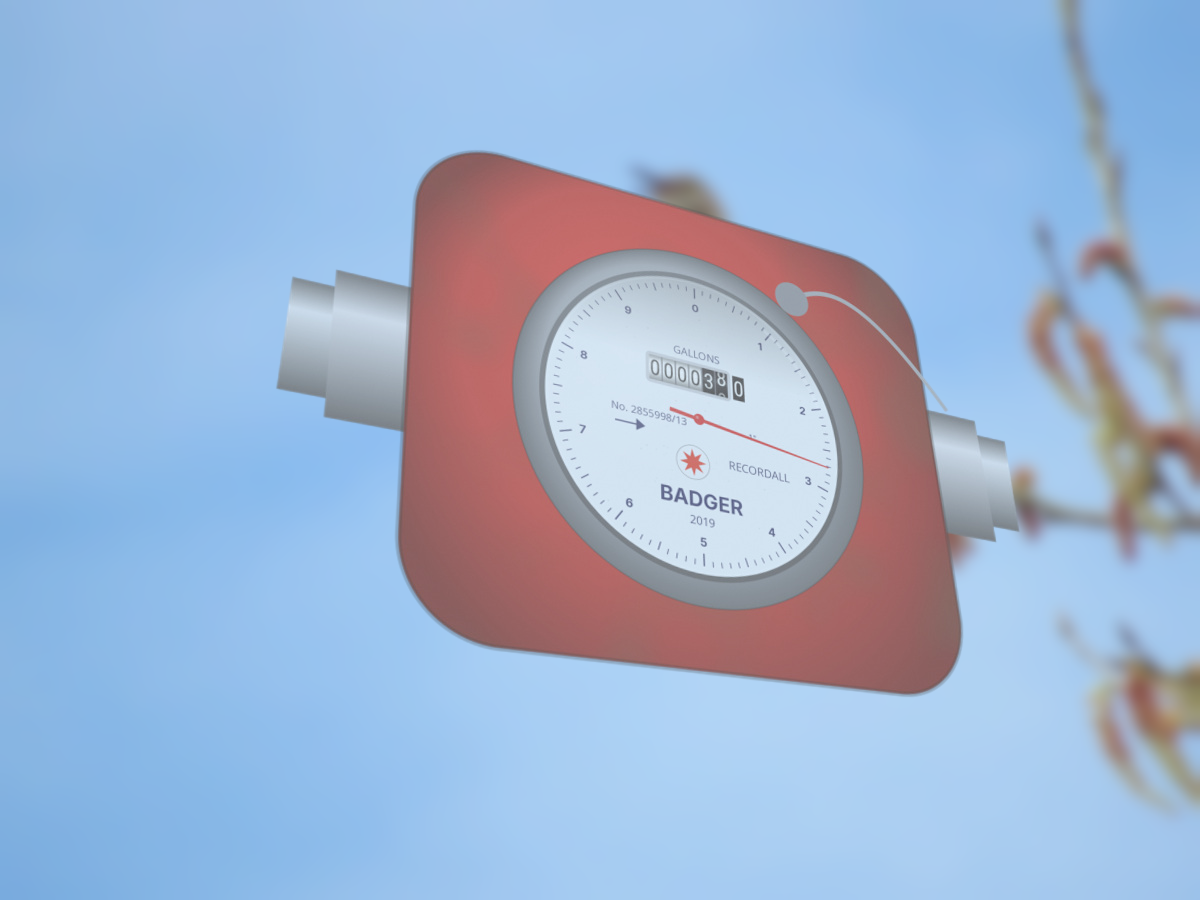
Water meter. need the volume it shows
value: 382.7 gal
